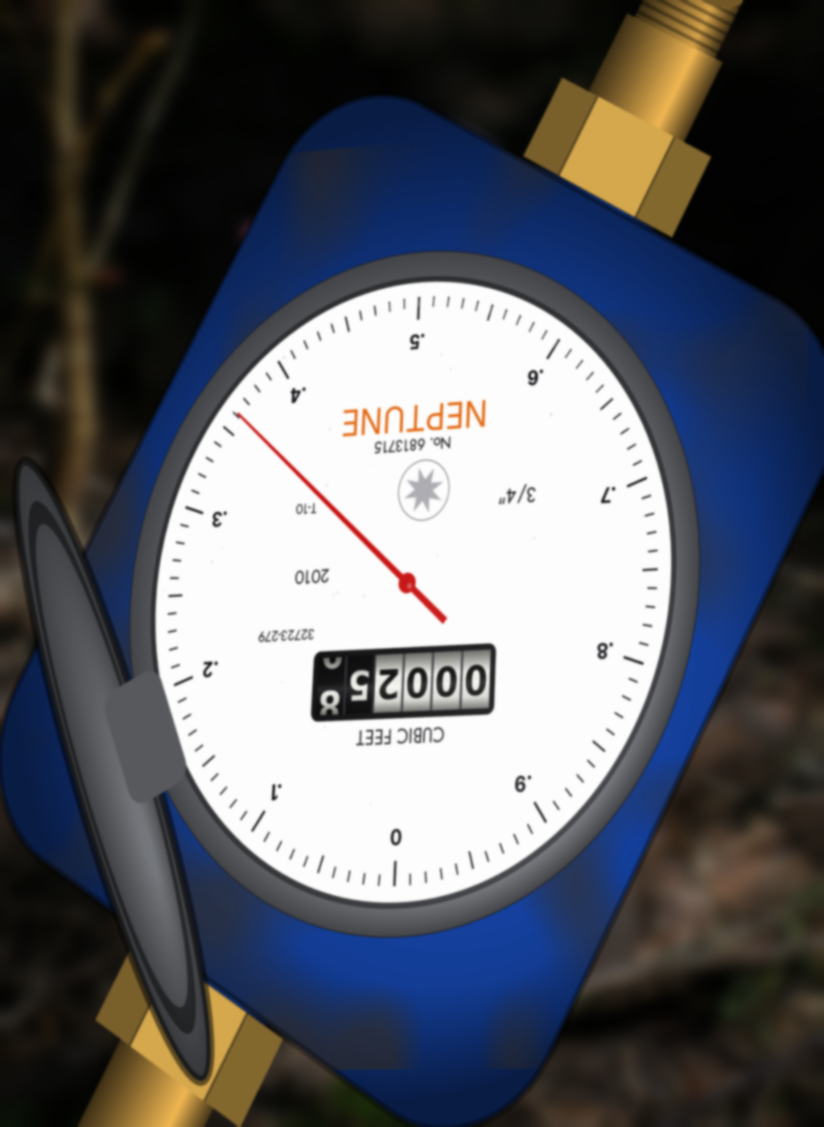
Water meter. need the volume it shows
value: 258.36 ft³
